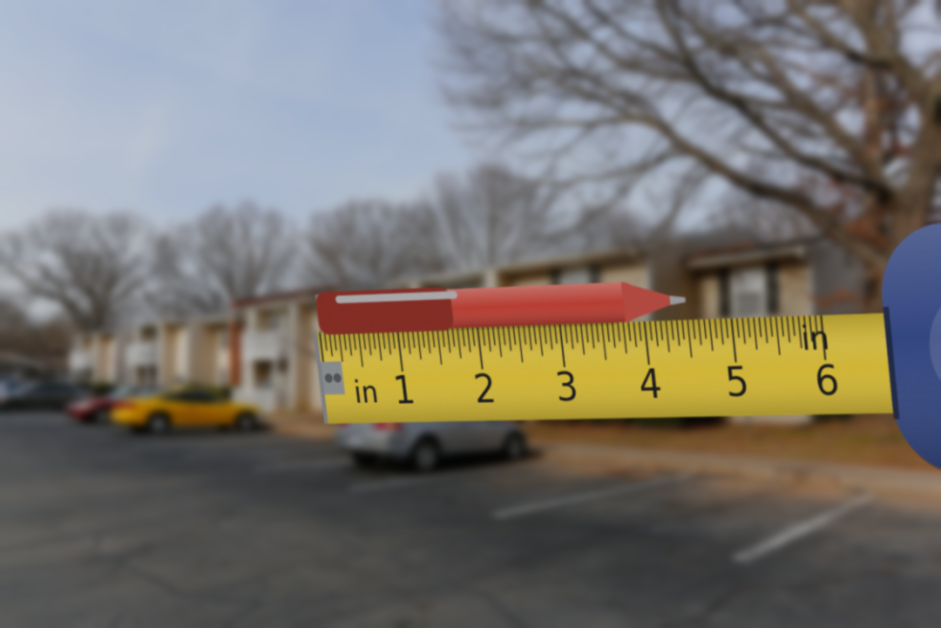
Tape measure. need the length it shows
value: 4.5 in
